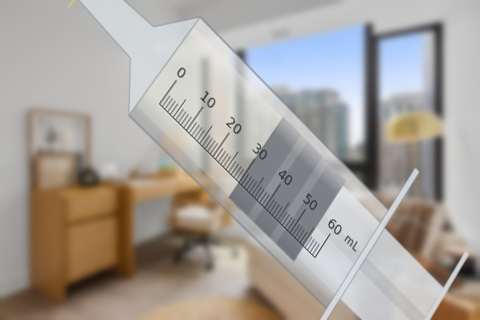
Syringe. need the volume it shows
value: 30 mL
